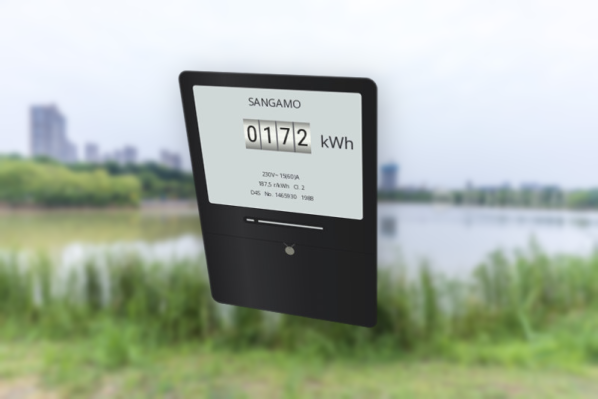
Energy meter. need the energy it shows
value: 172 kWh
